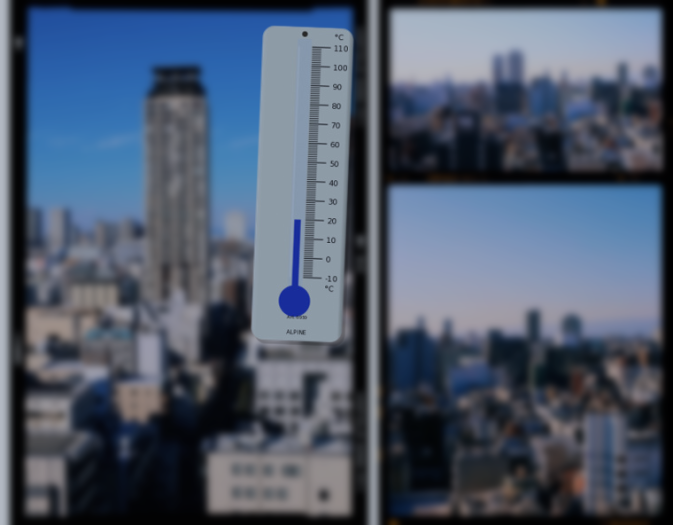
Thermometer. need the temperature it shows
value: 20 °C
